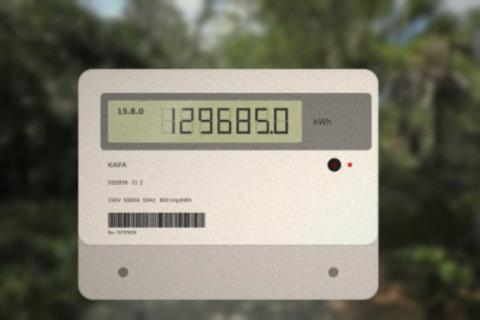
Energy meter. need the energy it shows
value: 129685.0 kWh
